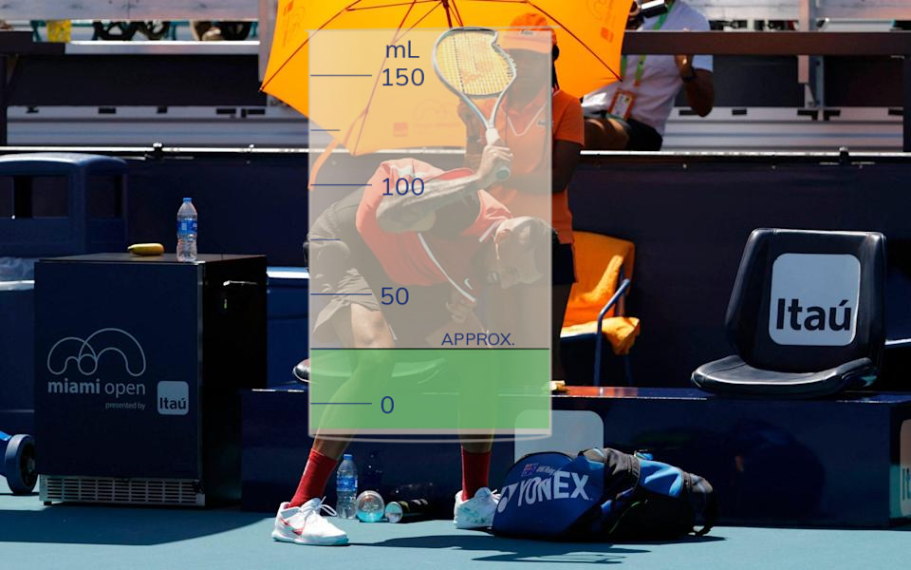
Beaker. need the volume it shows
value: 25 mL
